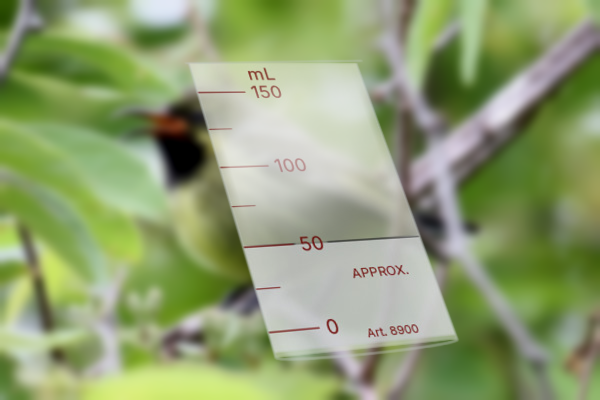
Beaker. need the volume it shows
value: 50 mL
